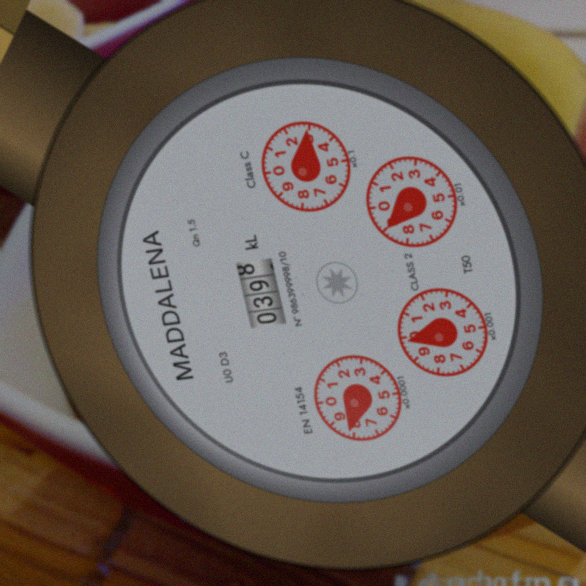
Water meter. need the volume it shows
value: 398.2898 kL
